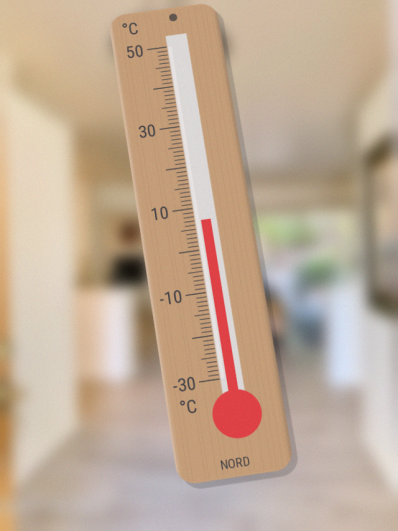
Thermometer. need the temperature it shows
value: 7 °C
